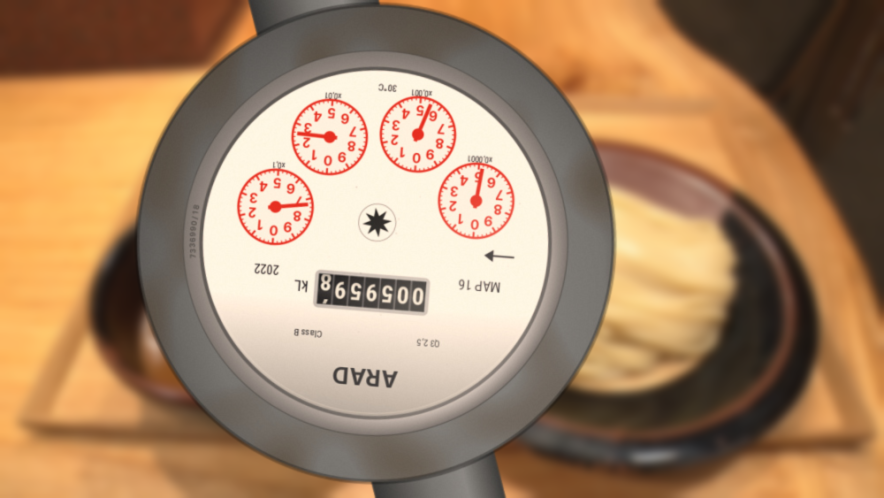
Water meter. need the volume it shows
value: 59597.7255 kL
